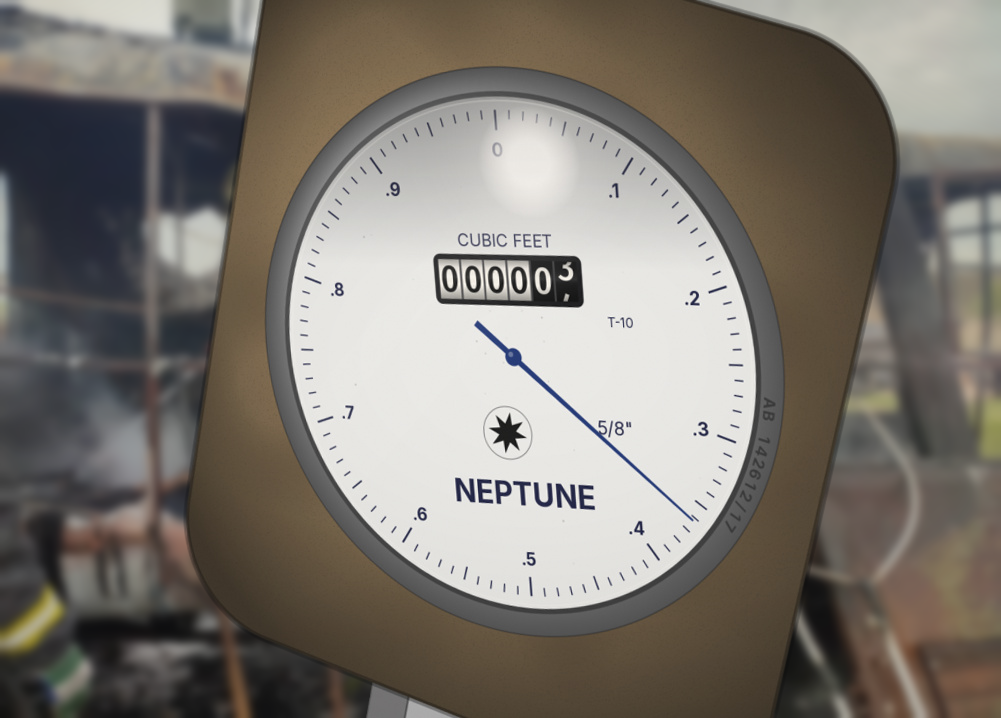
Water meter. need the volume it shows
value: 3.36 ft³
